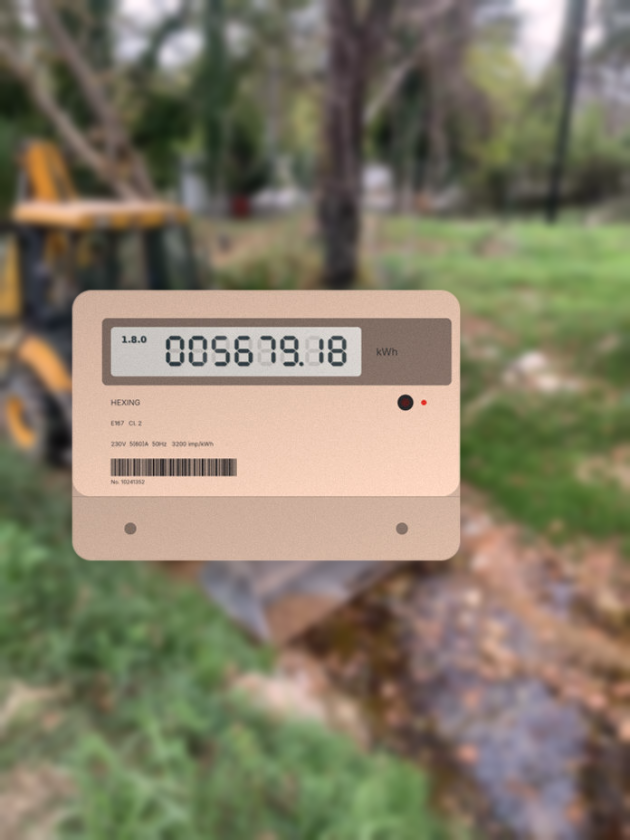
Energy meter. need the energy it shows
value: 5679.18 kWh
